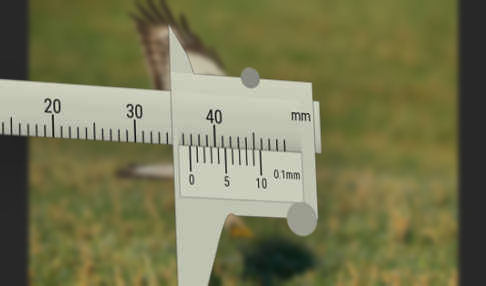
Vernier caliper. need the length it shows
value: 36.8 mm
